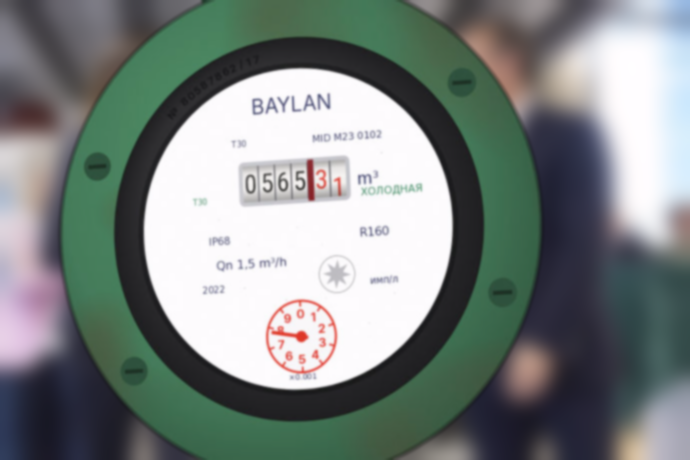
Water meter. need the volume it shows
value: 565.307 m³
